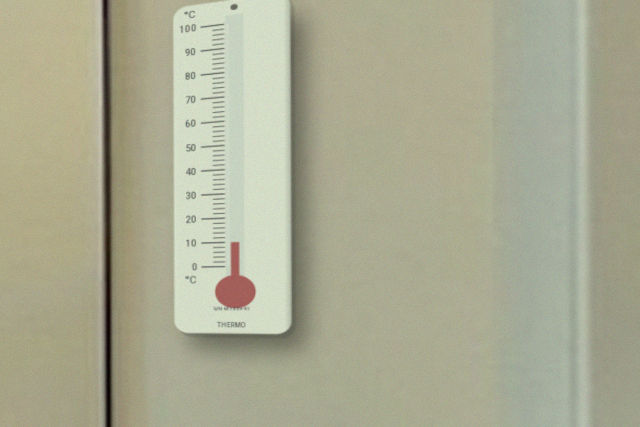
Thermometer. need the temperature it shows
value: 10 °C
